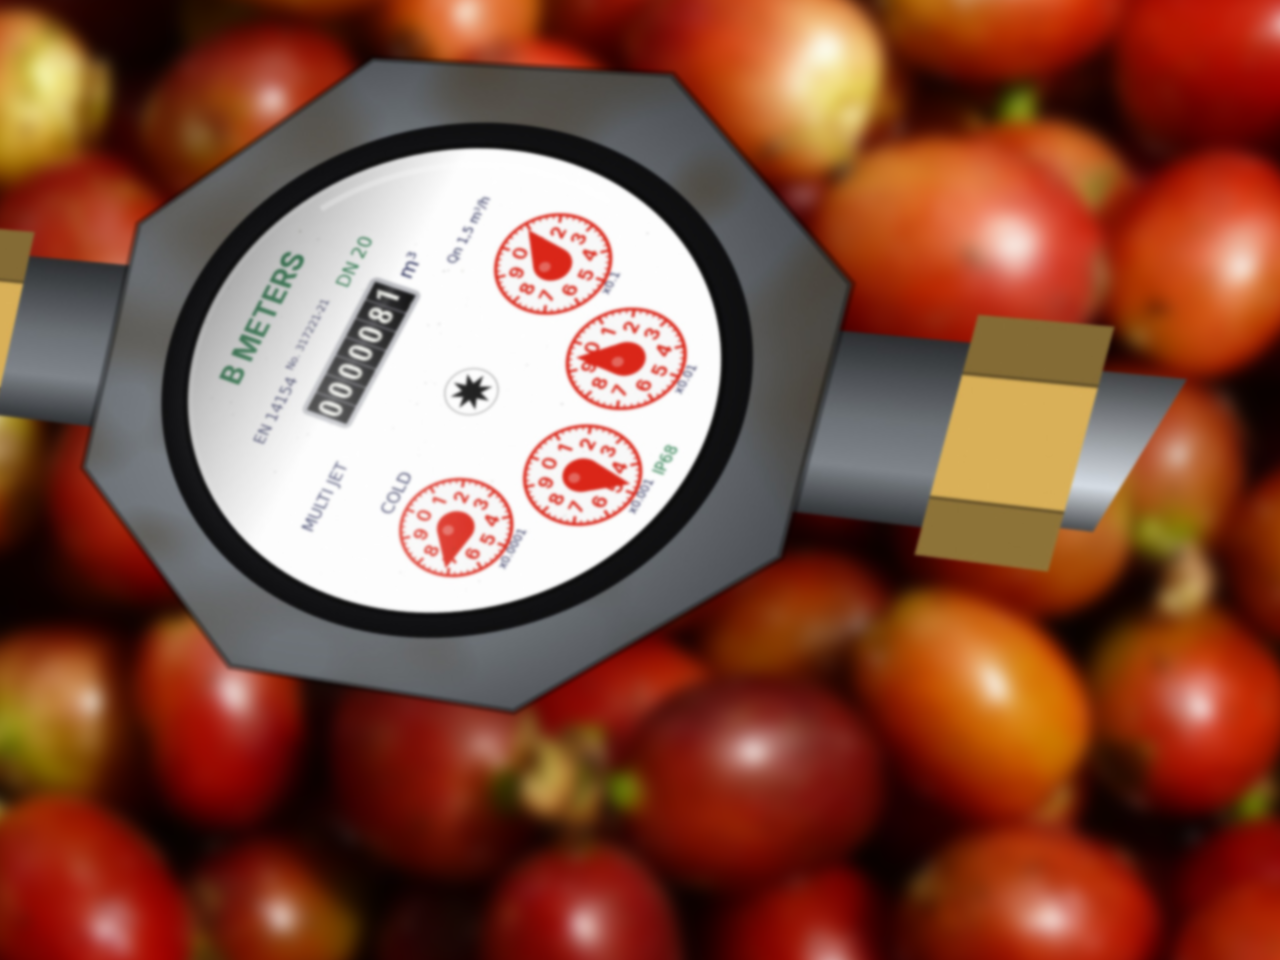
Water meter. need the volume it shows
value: 81.0947 m³
